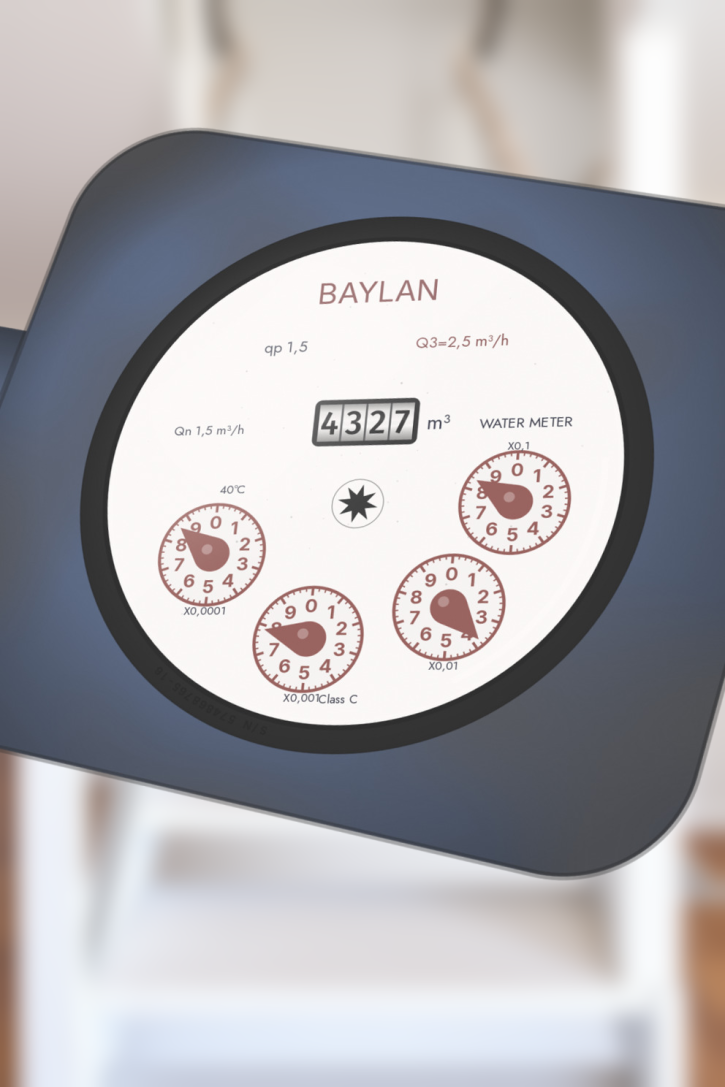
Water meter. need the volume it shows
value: 4327.8378 m³
